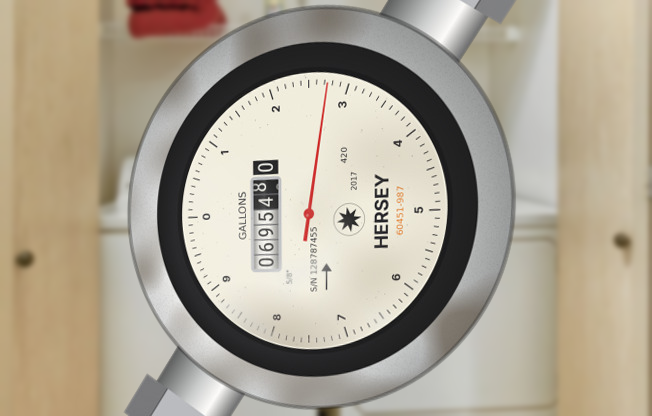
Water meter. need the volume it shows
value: 695482.7 gal
